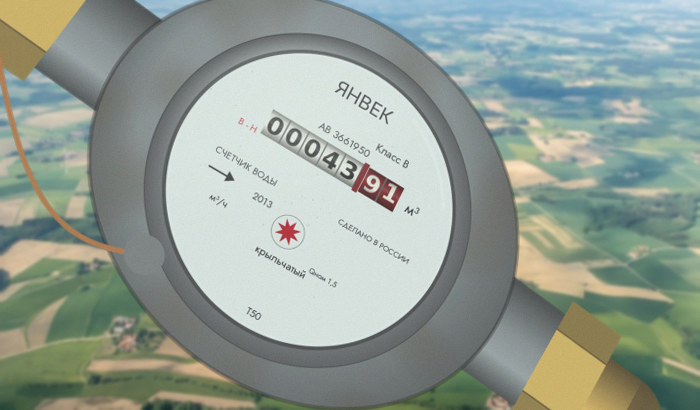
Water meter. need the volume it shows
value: 43.91 m³
